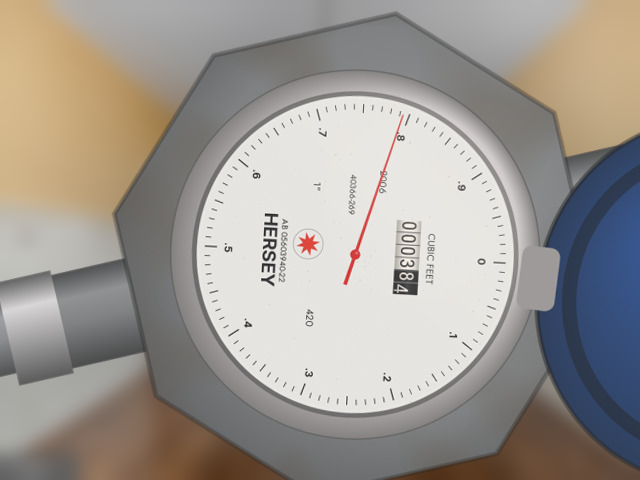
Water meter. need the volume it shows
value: 383.79 ft³
